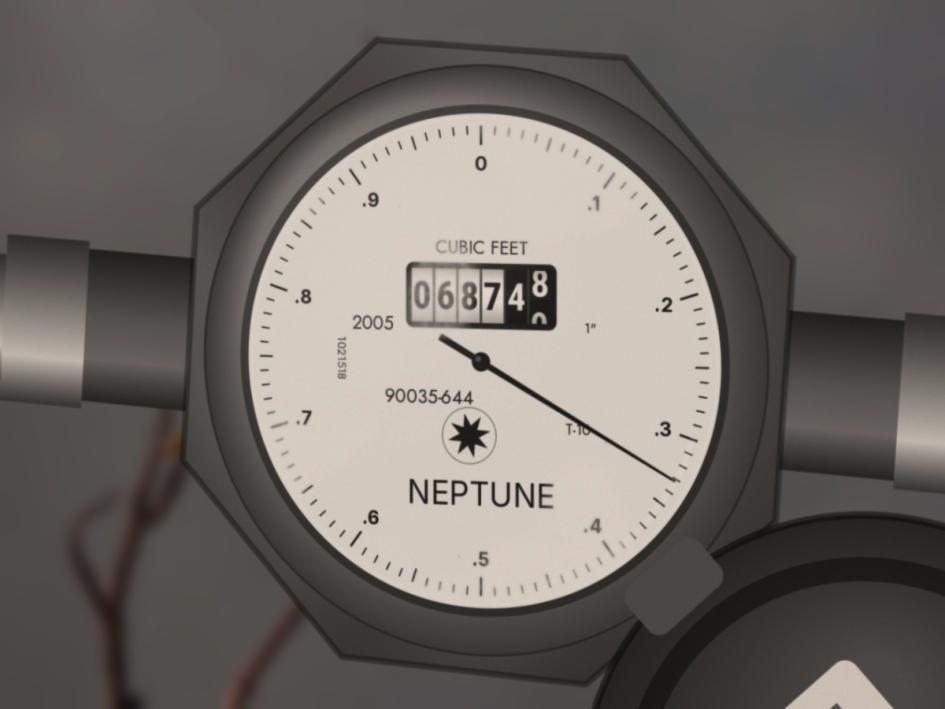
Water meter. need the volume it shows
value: 68748.33 ft³
